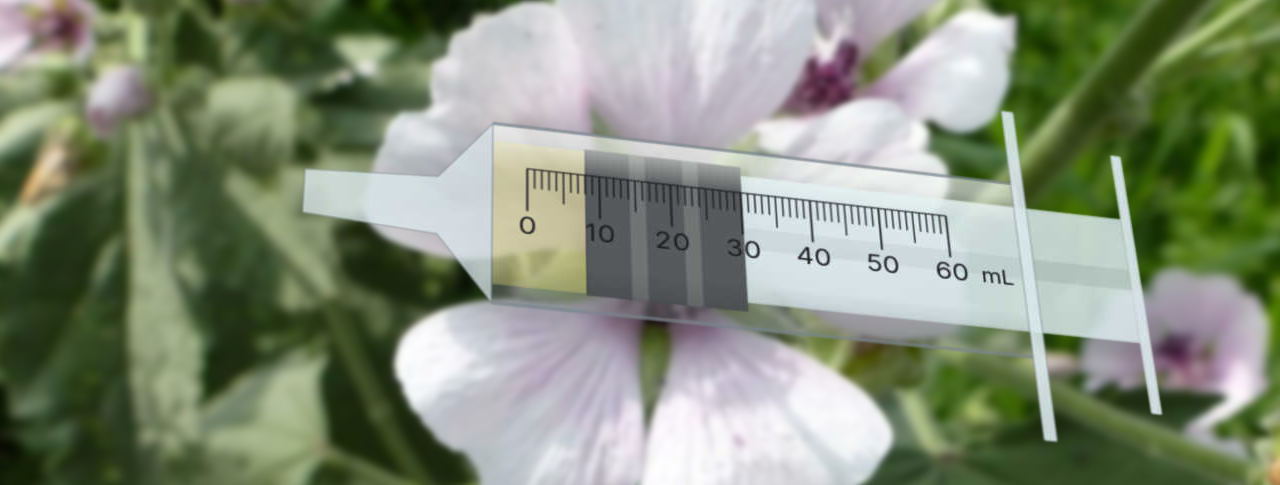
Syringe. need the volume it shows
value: 8 mL
